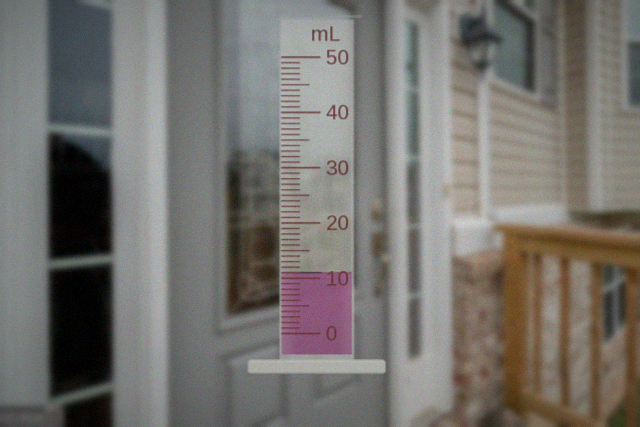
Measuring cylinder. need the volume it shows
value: 11 mL
